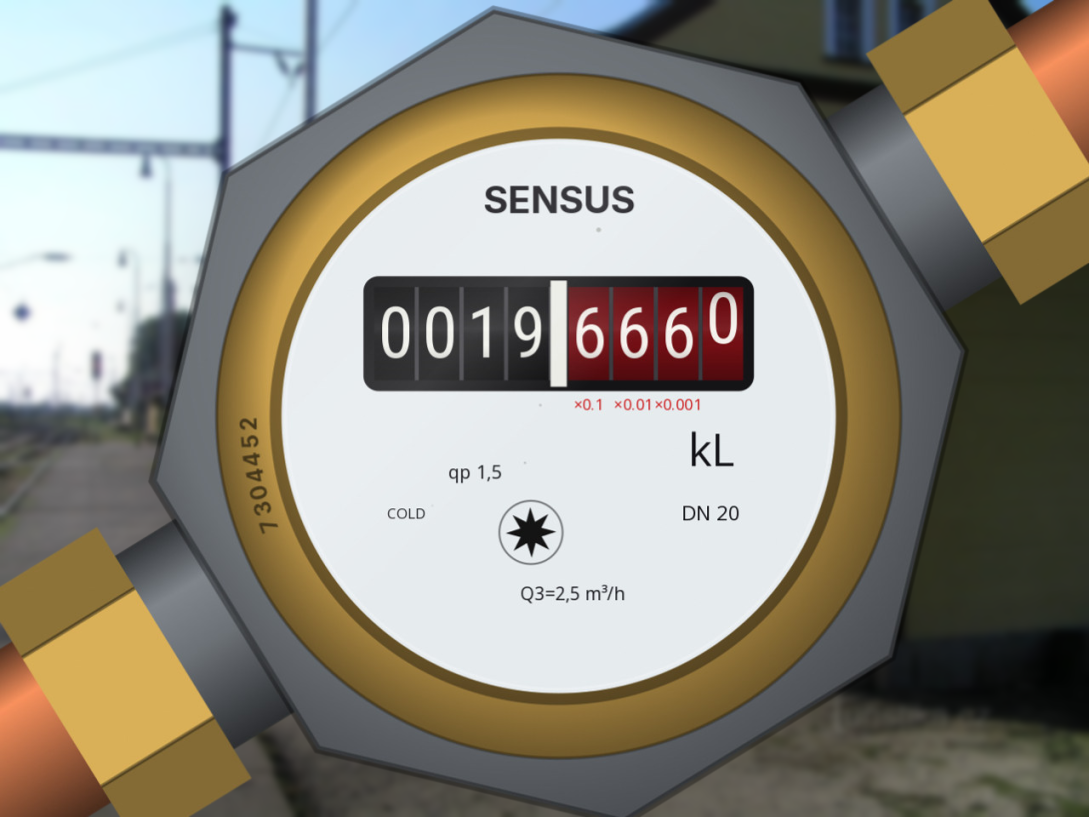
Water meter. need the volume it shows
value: 19.6660 kL
